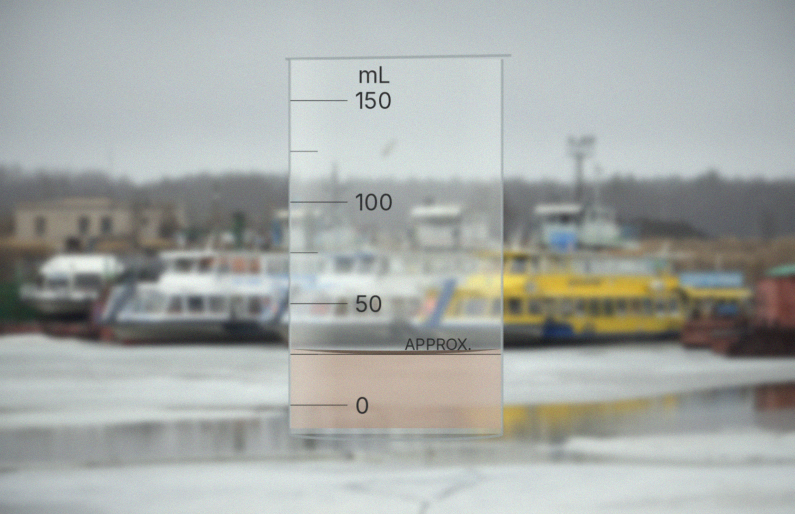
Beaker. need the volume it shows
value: 25 mL
